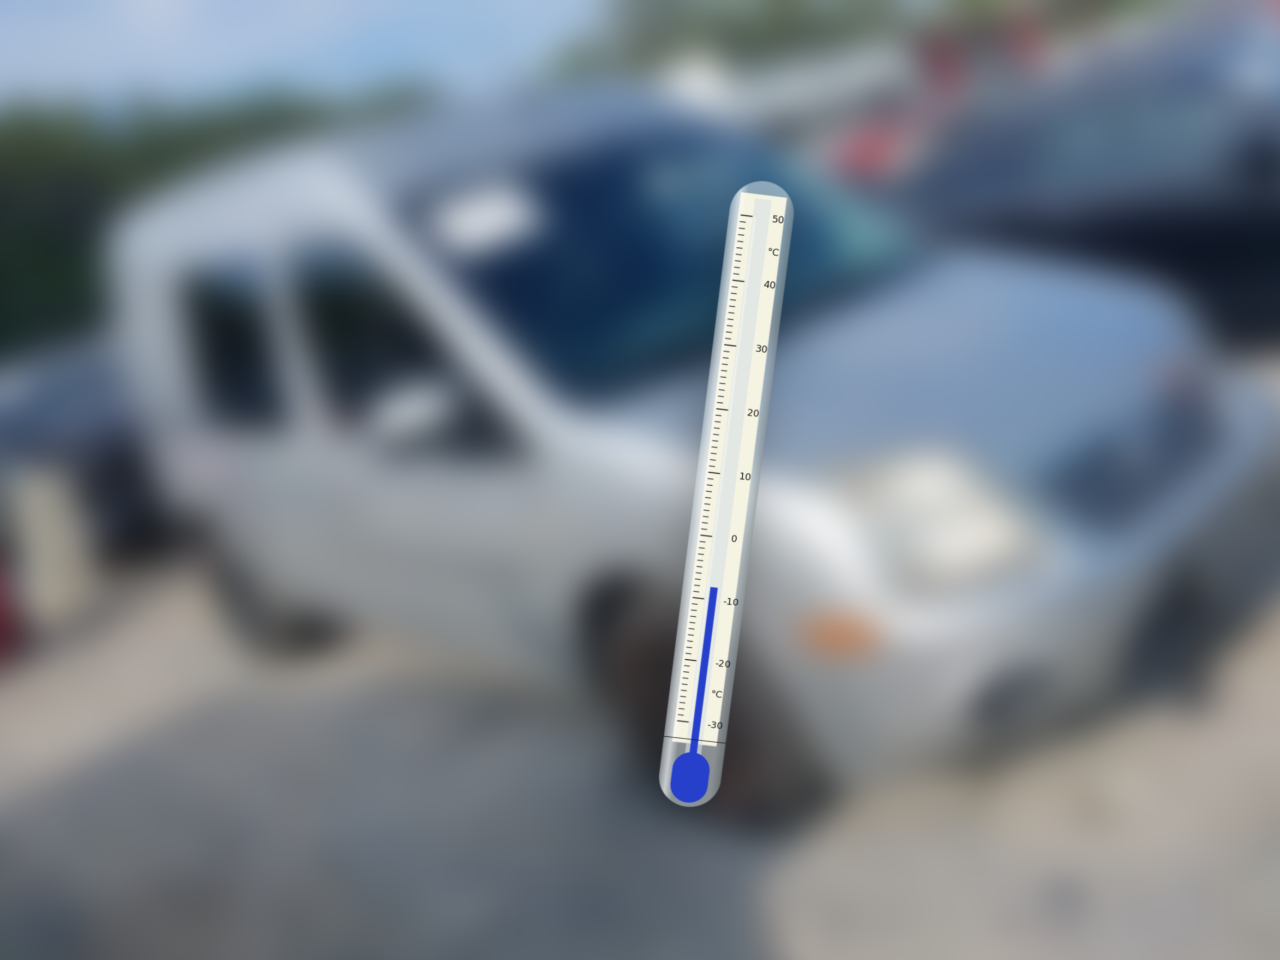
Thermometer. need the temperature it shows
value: -8 °C
